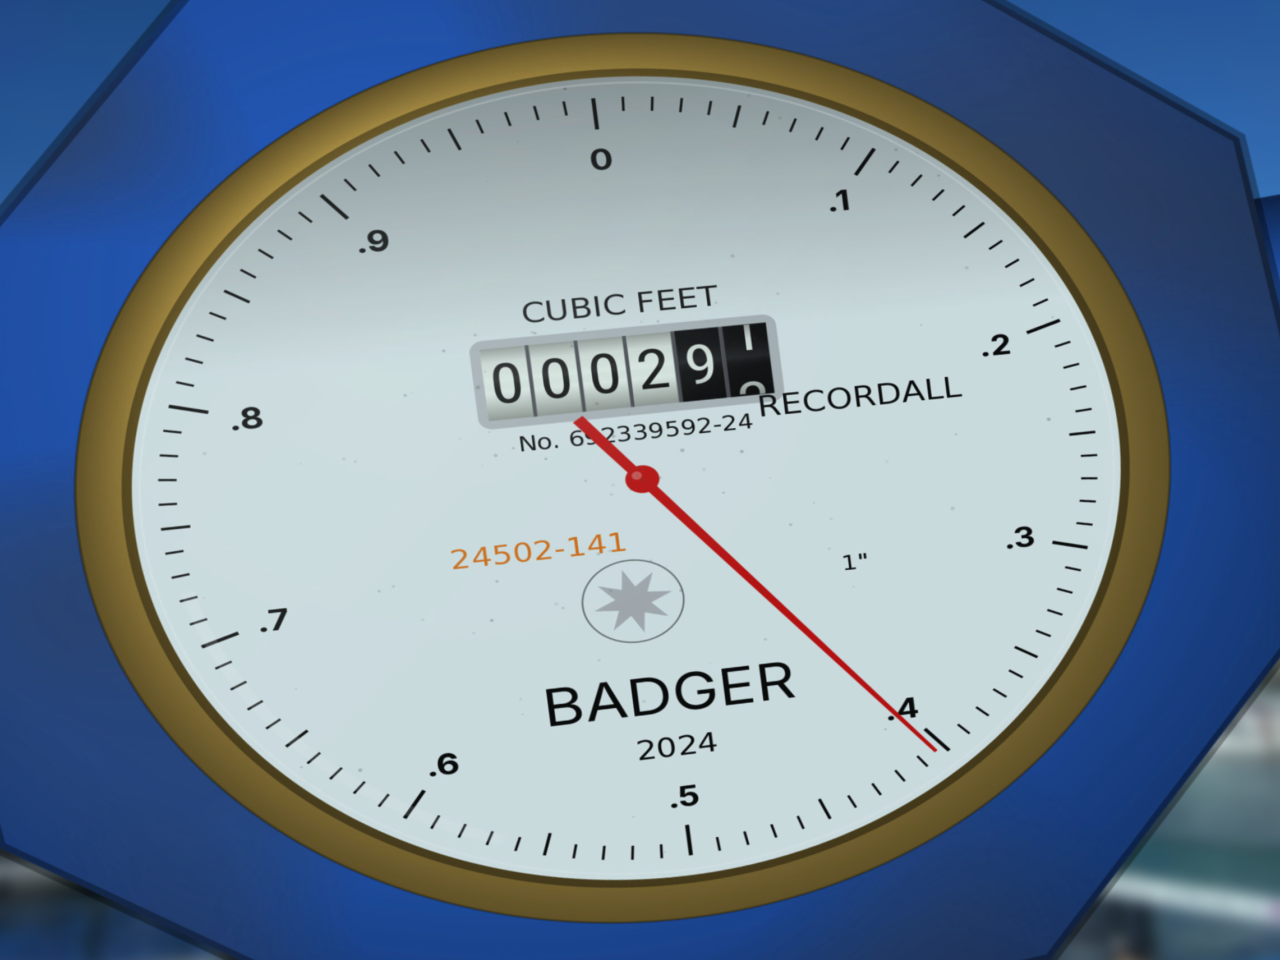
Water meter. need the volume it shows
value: 291.40 ft³
